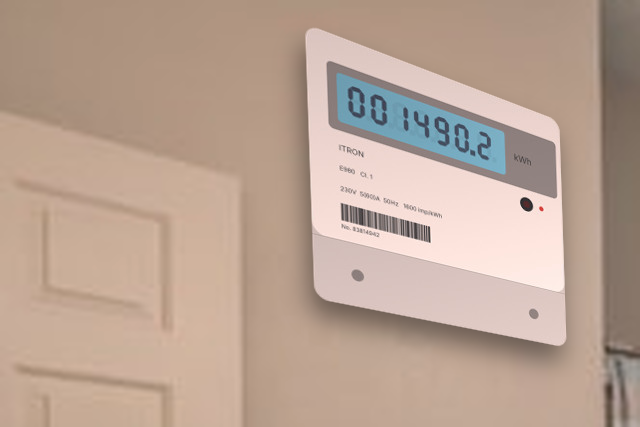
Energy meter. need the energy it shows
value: 1490.2 kWh
